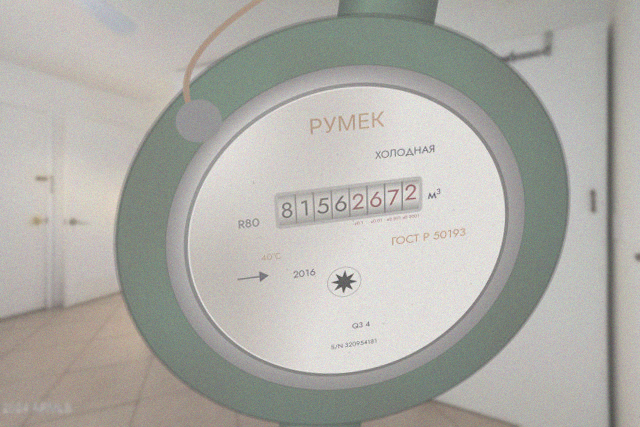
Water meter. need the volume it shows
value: 8156.2672 m³
